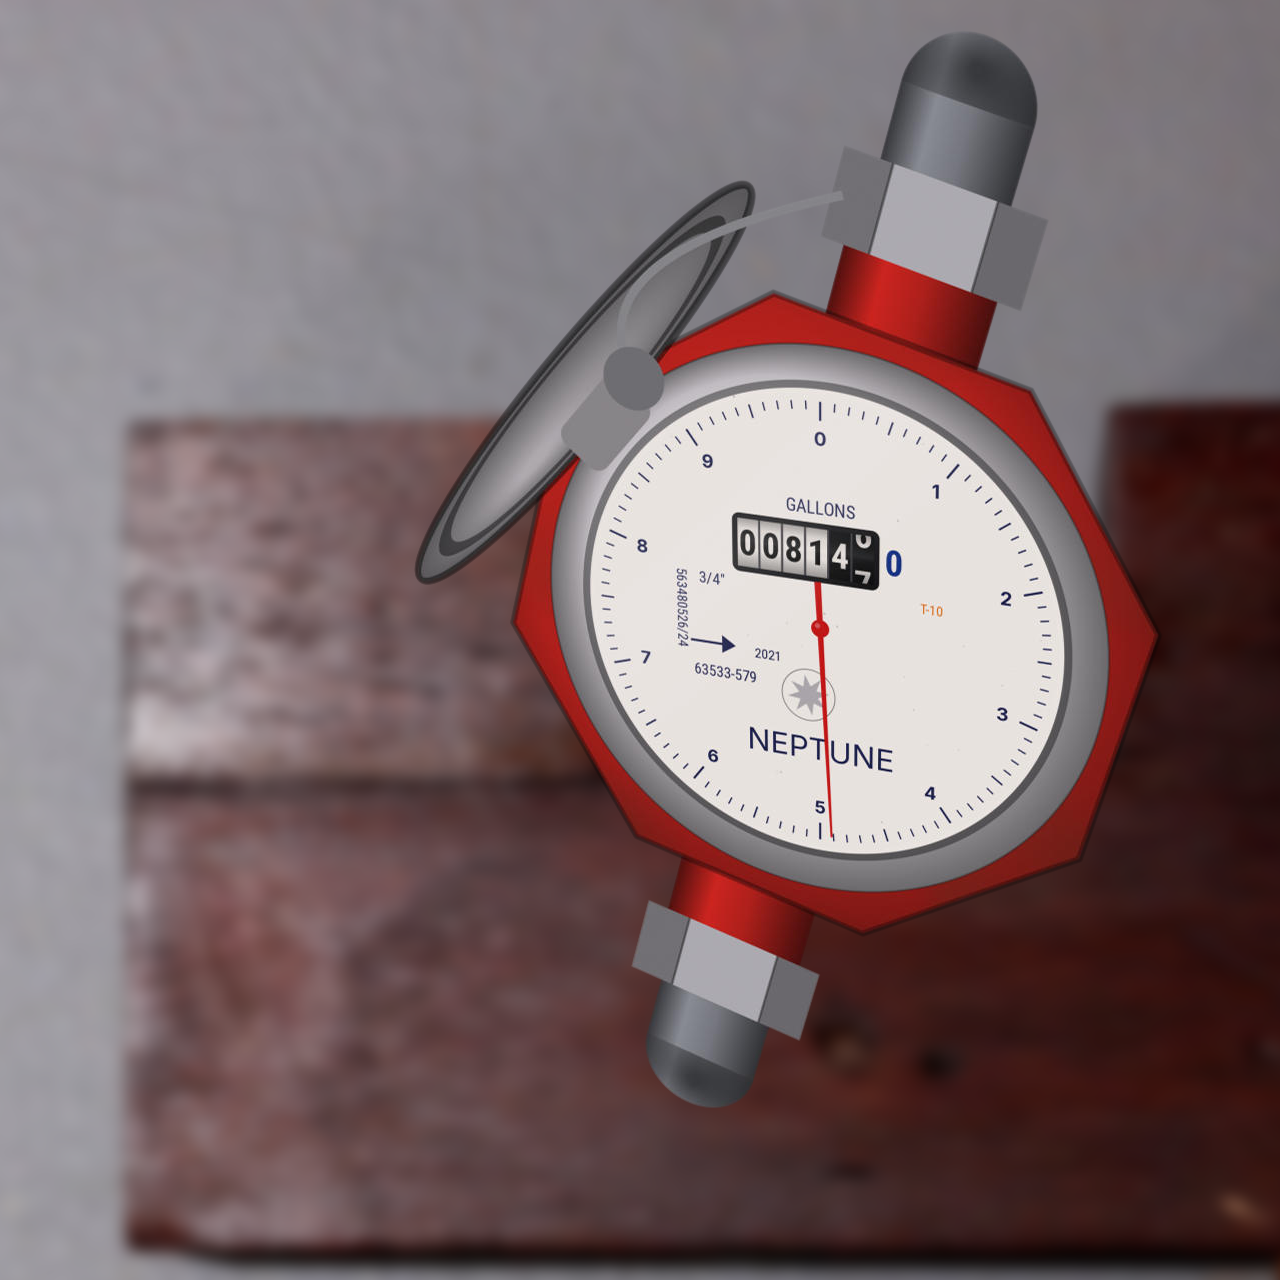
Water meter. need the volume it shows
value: 81464.9 gal
